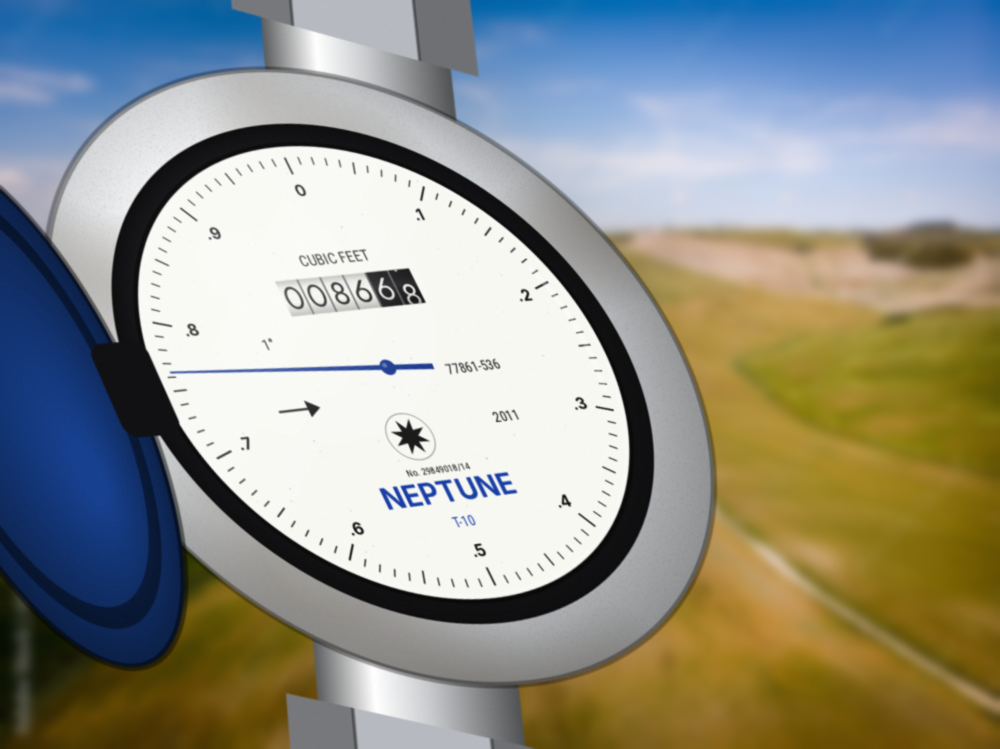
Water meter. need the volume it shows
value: 8667.76 ft³
